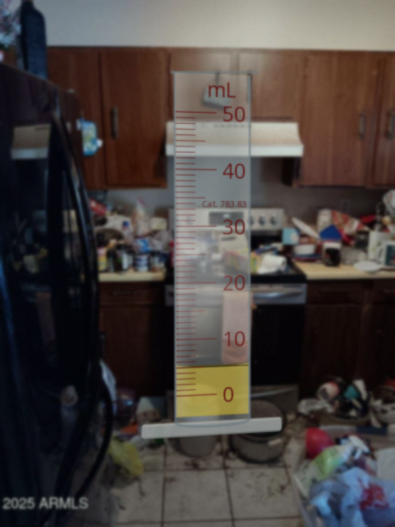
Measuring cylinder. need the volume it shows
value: 5 mL
